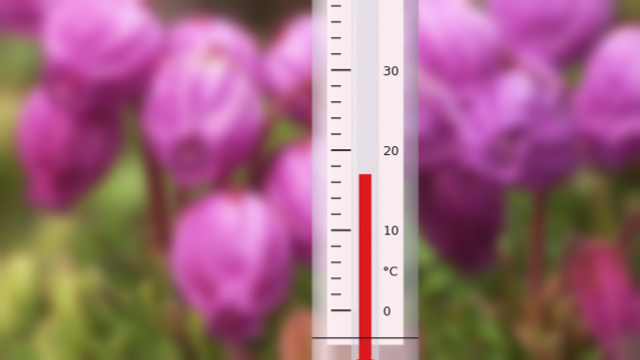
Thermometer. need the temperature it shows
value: 17 °C
